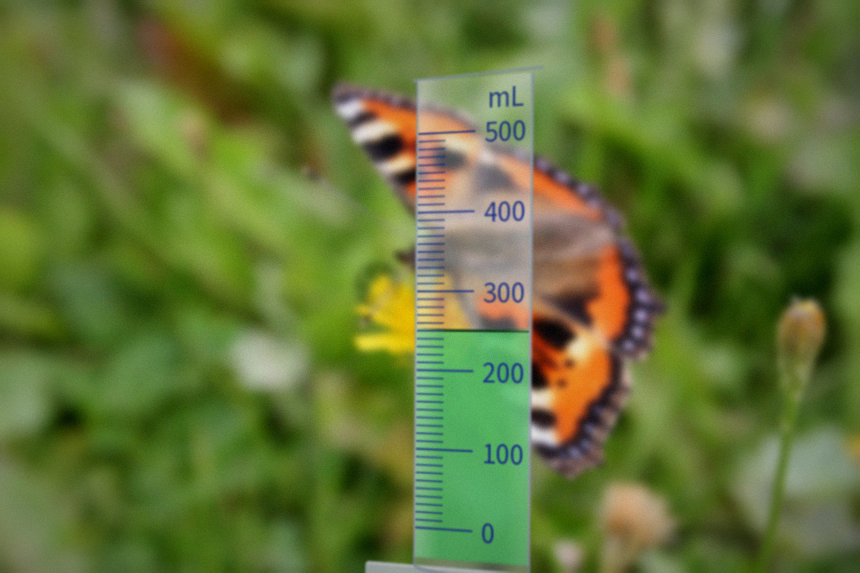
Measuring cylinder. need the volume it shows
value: 250 mL
